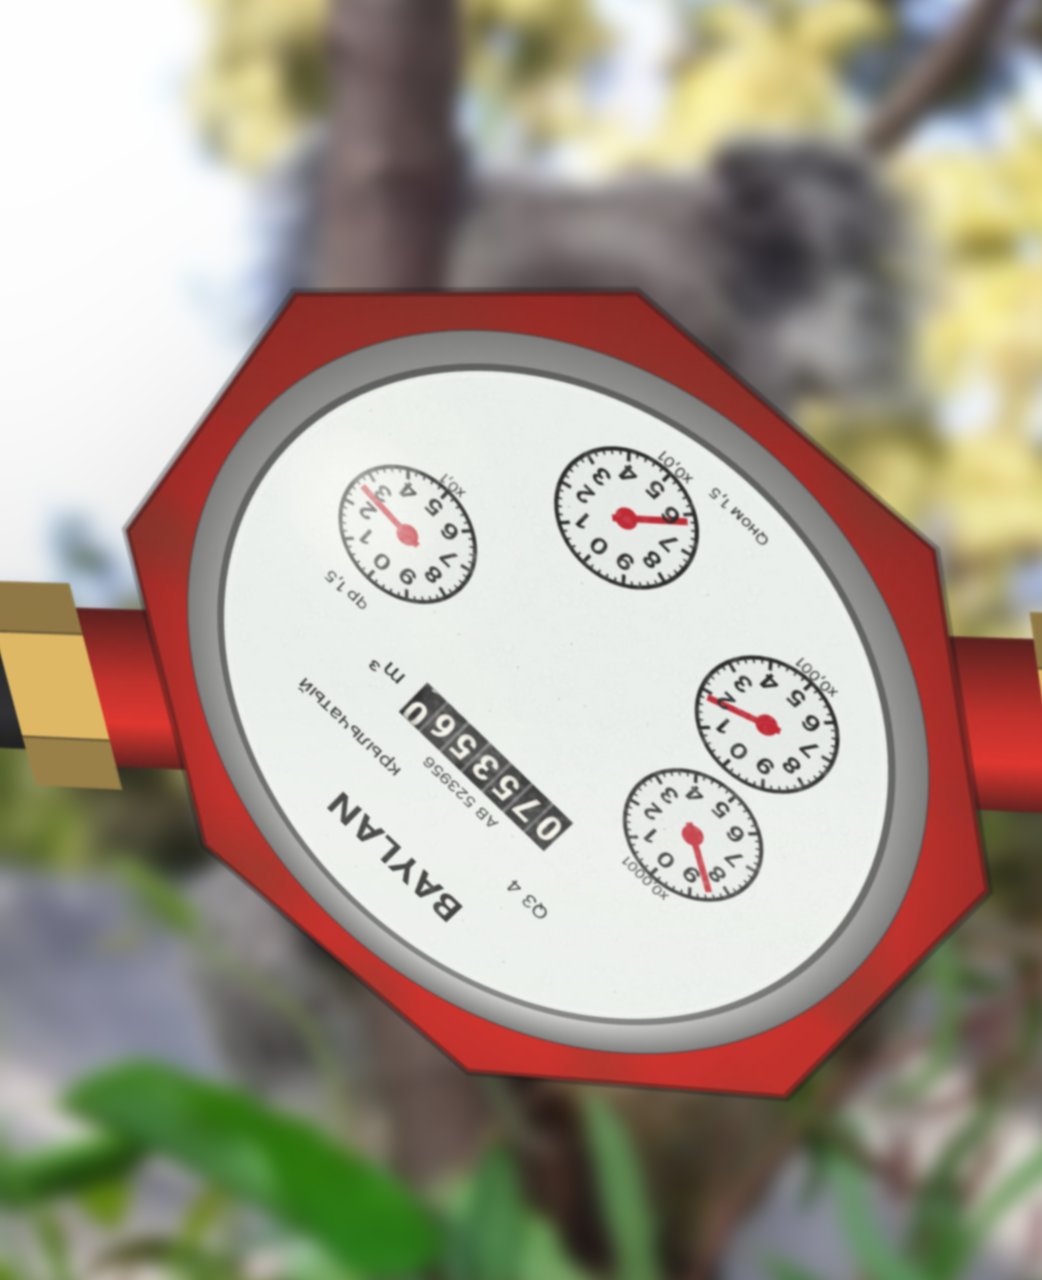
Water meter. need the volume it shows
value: 753560.2618 m³
